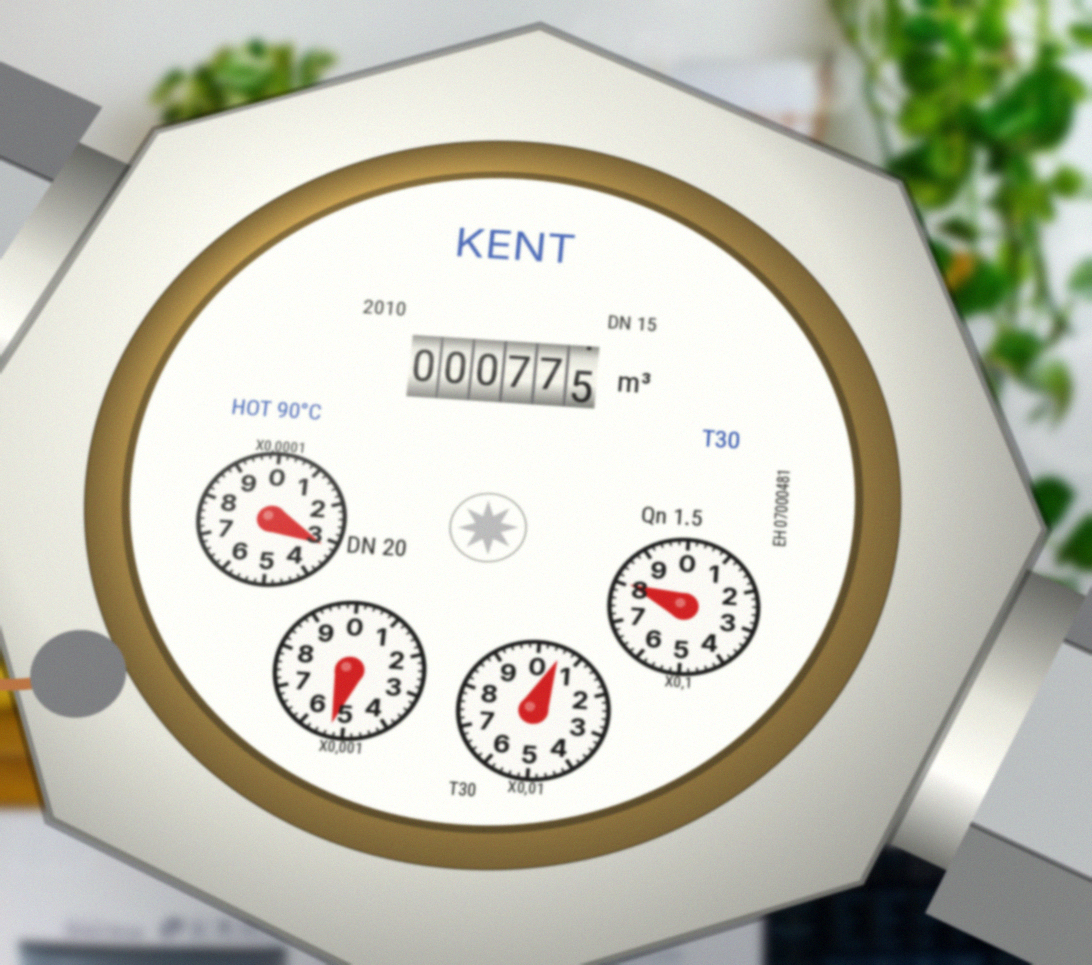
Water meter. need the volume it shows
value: 774.8053 m³
